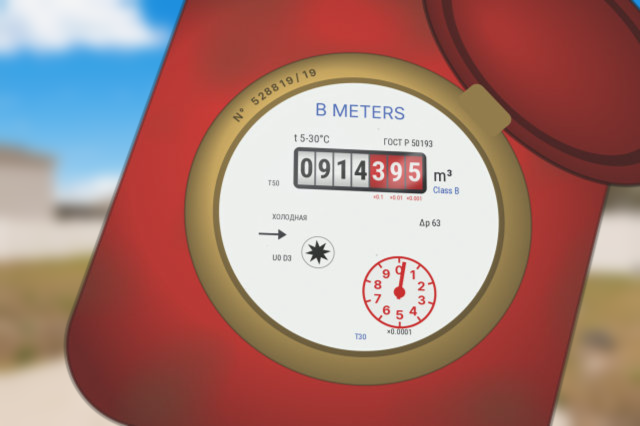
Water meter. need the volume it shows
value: 914.3950 m³
